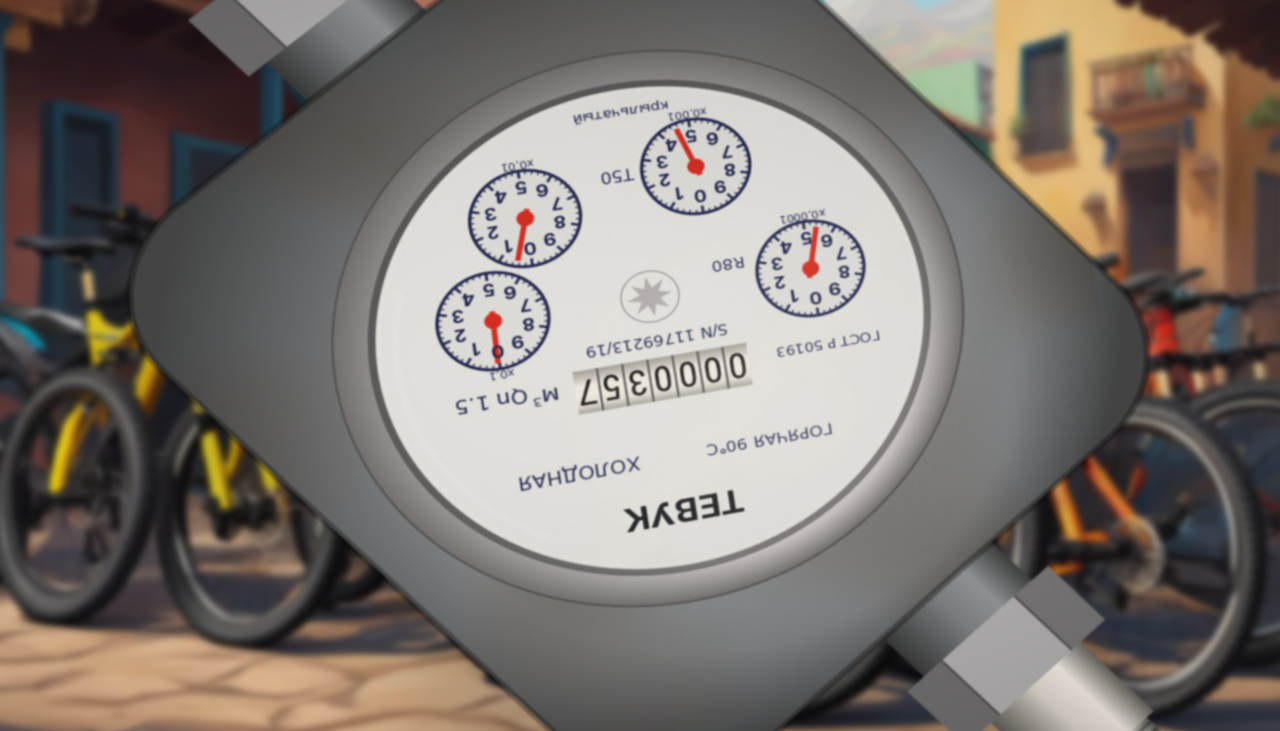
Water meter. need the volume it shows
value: 357.0045 m³
